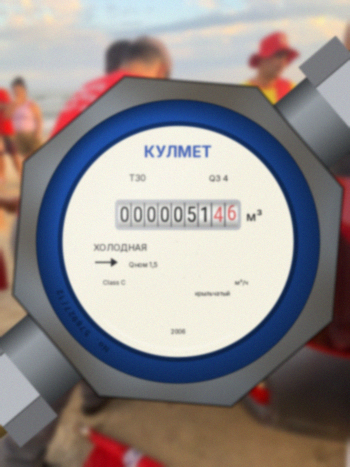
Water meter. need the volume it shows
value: 51.46 m³
